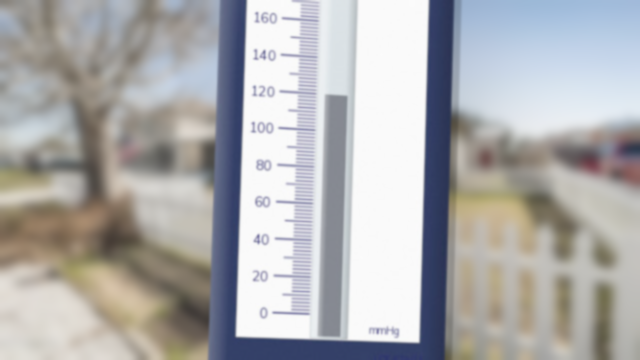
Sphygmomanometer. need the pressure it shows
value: 120 mmHg
